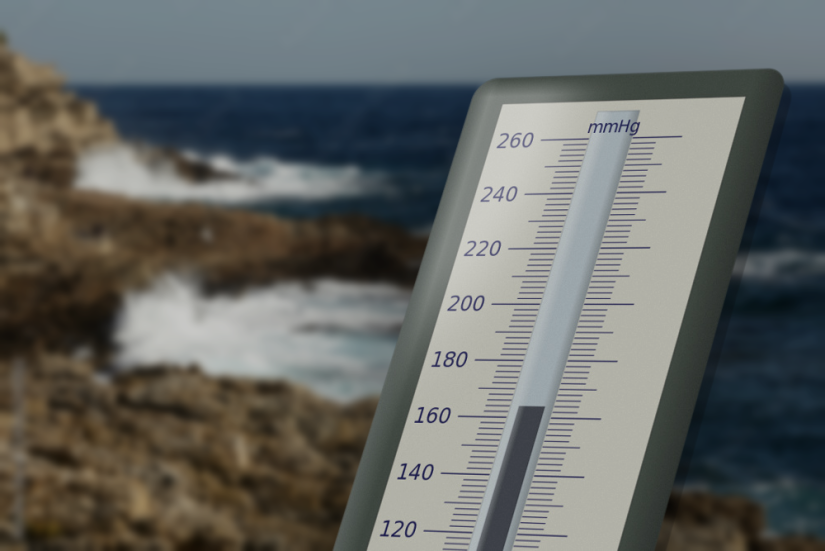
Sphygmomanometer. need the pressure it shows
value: 164 mmHg
